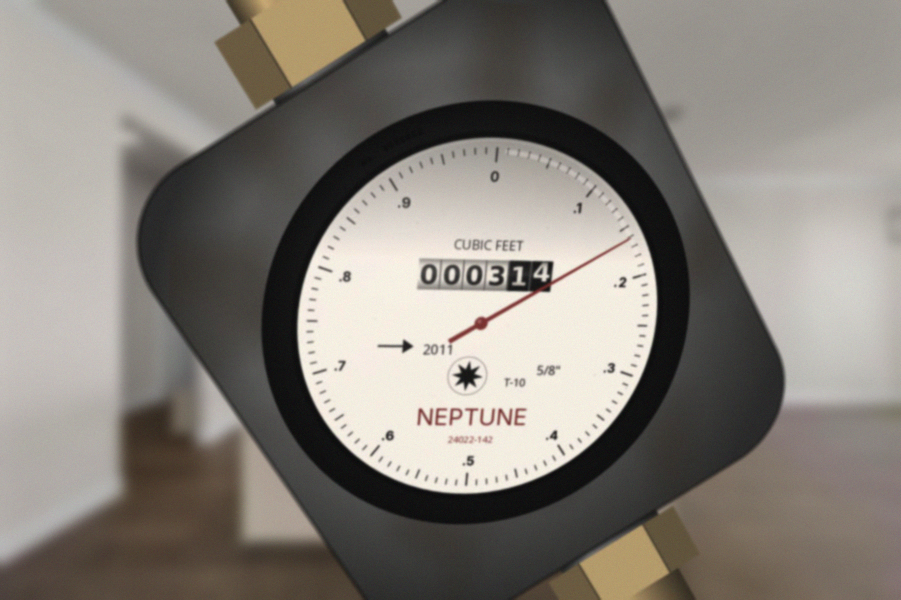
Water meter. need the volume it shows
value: 314.16 ft³
